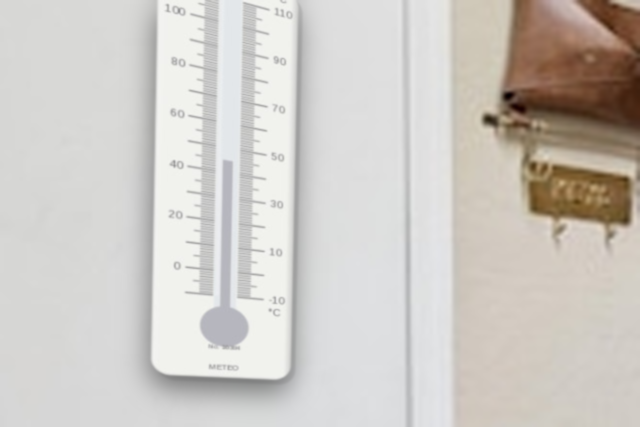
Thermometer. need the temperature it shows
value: 45 °C
